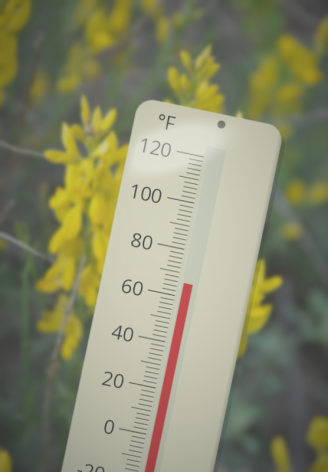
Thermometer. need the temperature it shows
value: 66 °F
